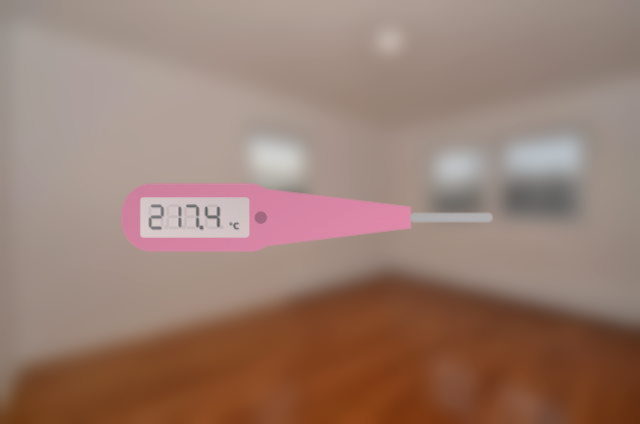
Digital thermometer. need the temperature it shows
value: 217.4 °C
